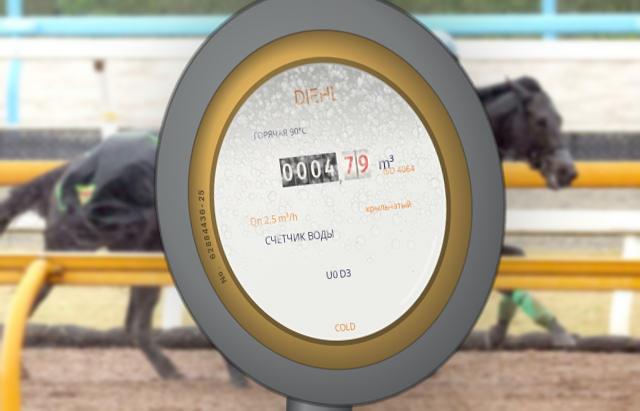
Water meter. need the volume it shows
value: 4.79 m³
